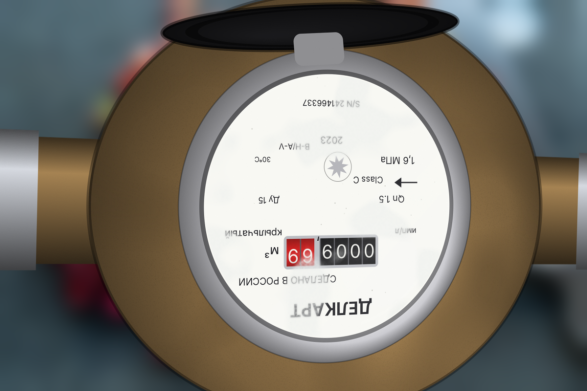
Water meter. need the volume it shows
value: 9.69 m³
